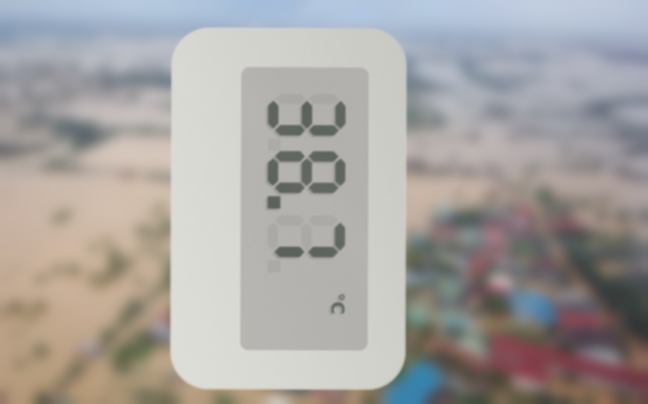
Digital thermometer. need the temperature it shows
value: 38.7 °C
